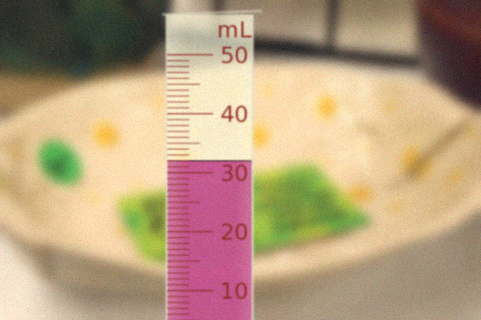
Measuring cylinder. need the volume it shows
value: 32 mL
